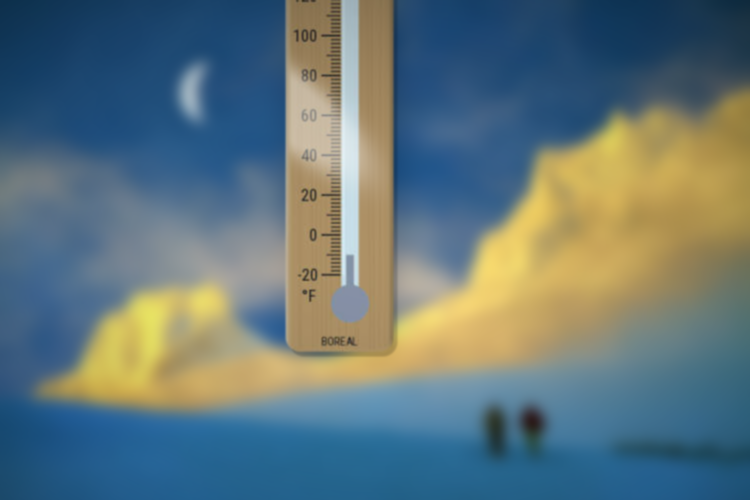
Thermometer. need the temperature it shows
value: -10 °F
